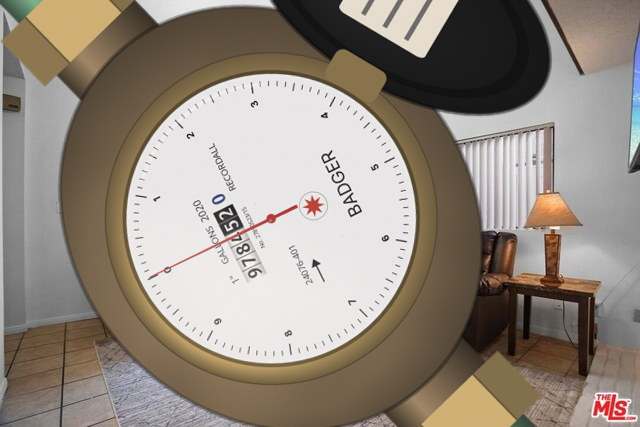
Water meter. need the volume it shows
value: 9784520.0 gal
